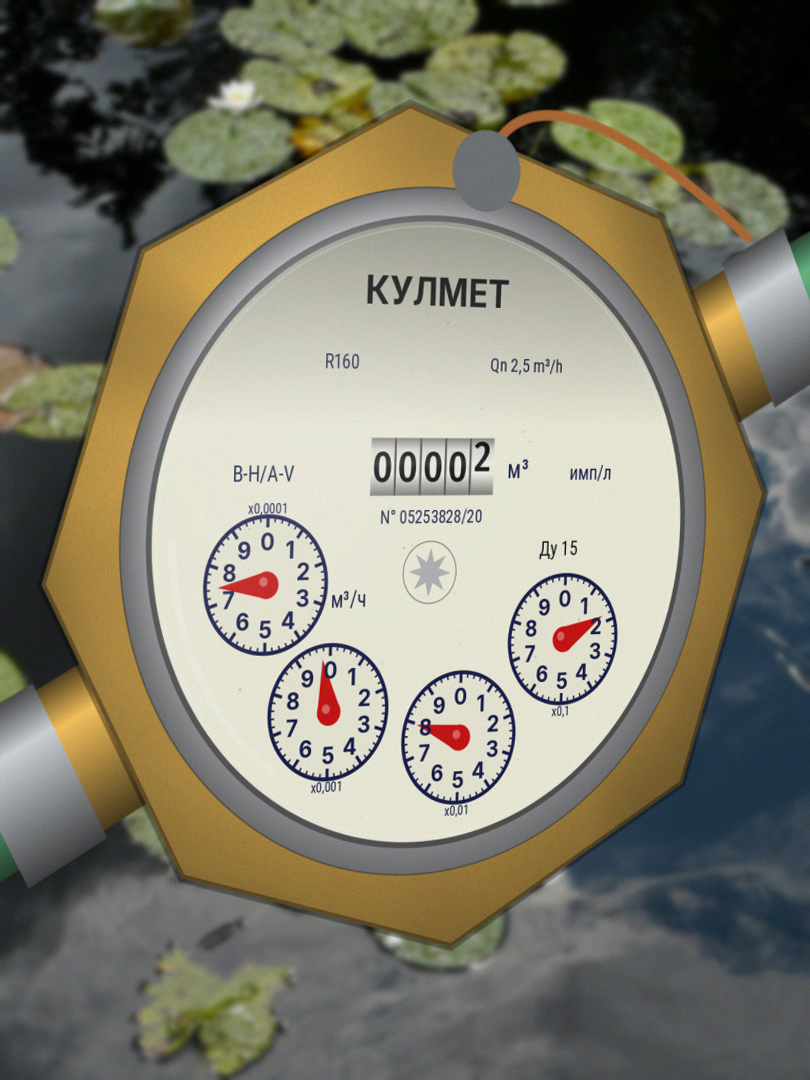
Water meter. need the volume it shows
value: 2.1797 m³
